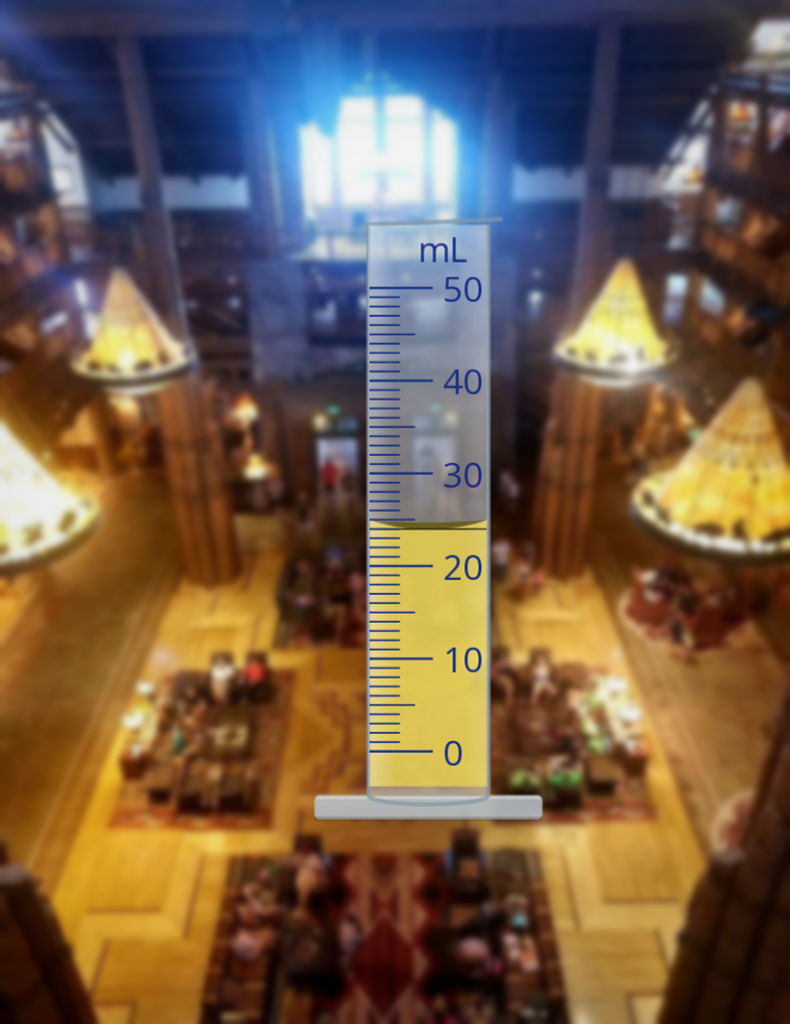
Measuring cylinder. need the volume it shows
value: 24 mL
